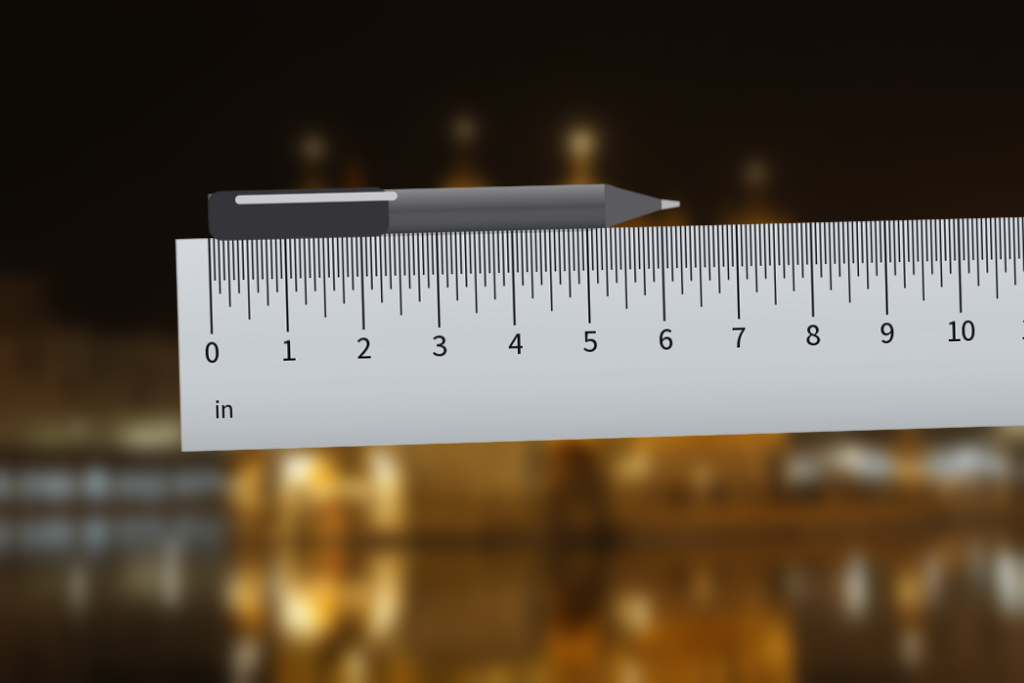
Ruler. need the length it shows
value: 6.25 in
